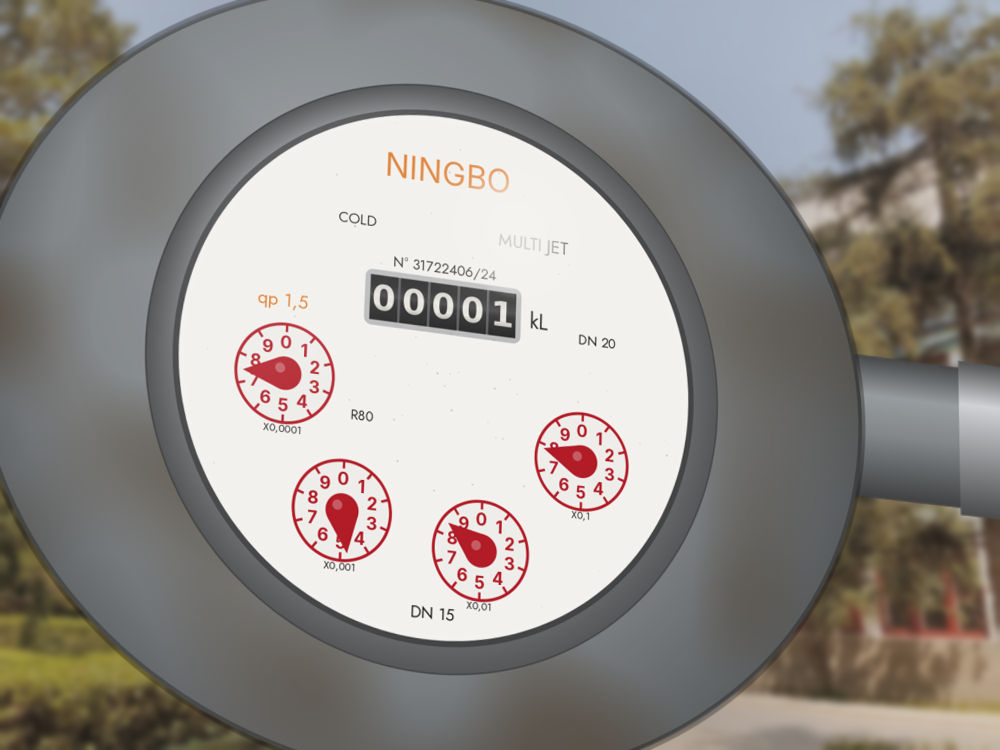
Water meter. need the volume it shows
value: 1.7847 kL
